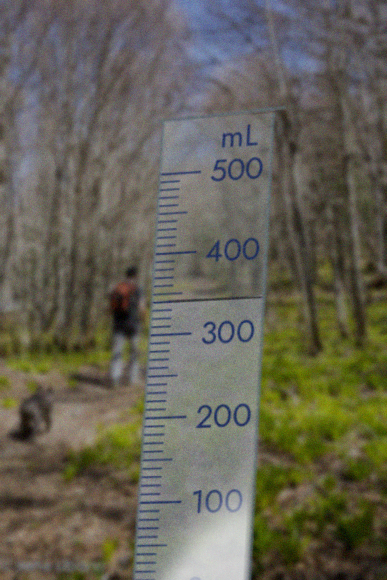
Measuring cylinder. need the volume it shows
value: 340 mL
